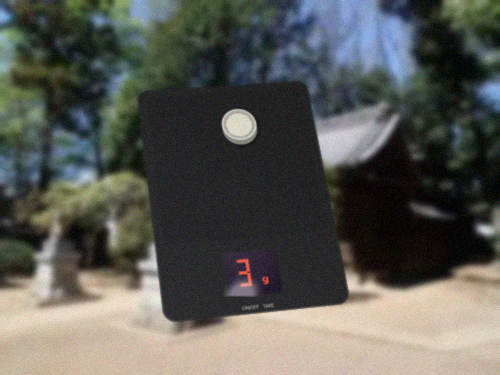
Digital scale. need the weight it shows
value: 3 g
